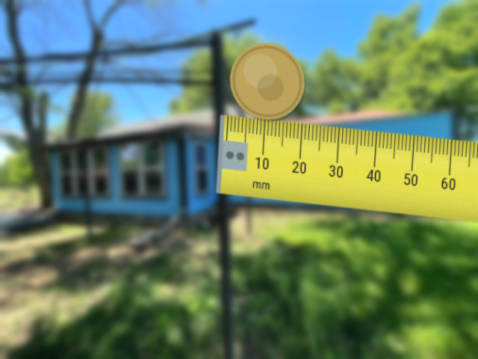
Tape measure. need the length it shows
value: 20 mm
